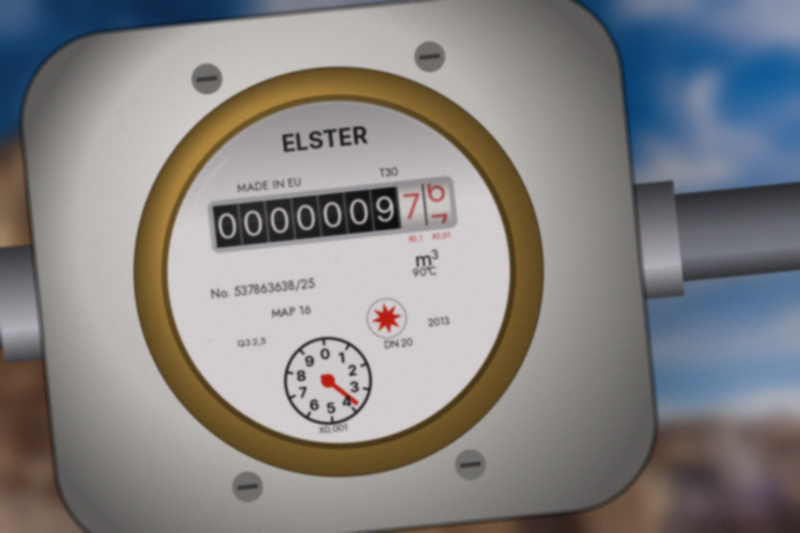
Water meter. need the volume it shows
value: 9.763 m³
